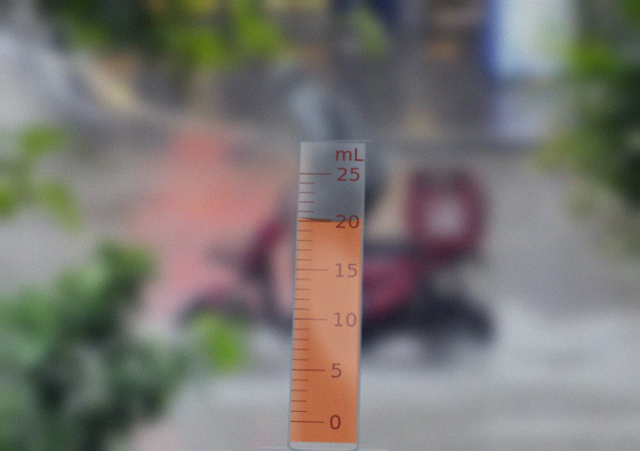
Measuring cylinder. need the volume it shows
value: 20 mL
